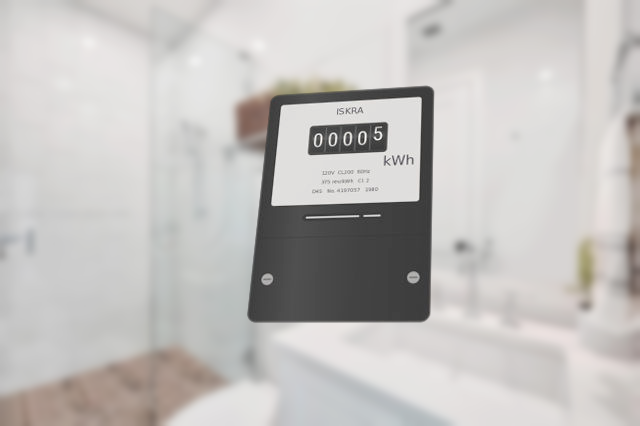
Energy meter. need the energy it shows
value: 5 kWh
